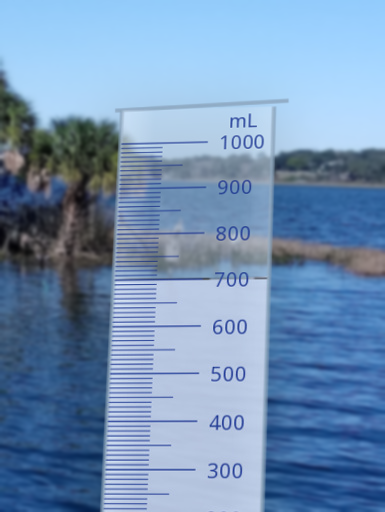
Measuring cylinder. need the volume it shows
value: 700 mL
